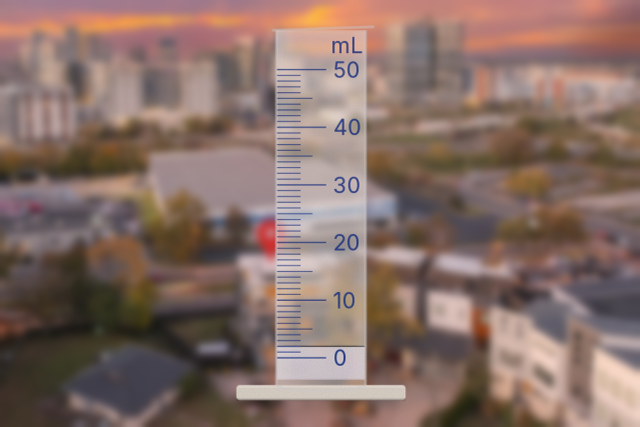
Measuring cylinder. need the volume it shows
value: 2 mL
